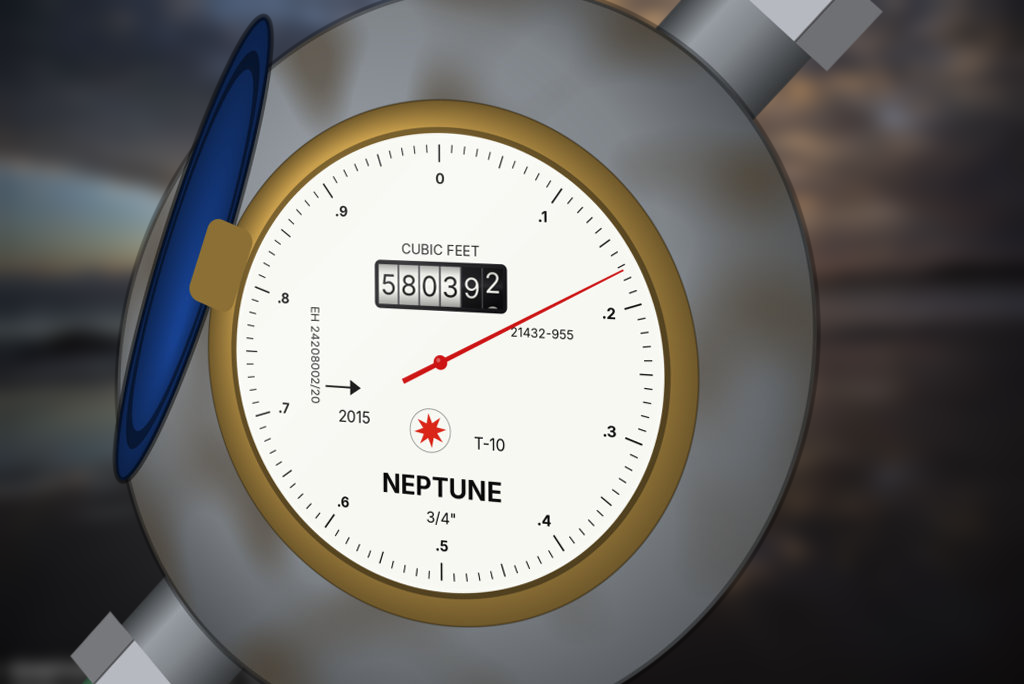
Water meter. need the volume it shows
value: 580392.17 ft³
